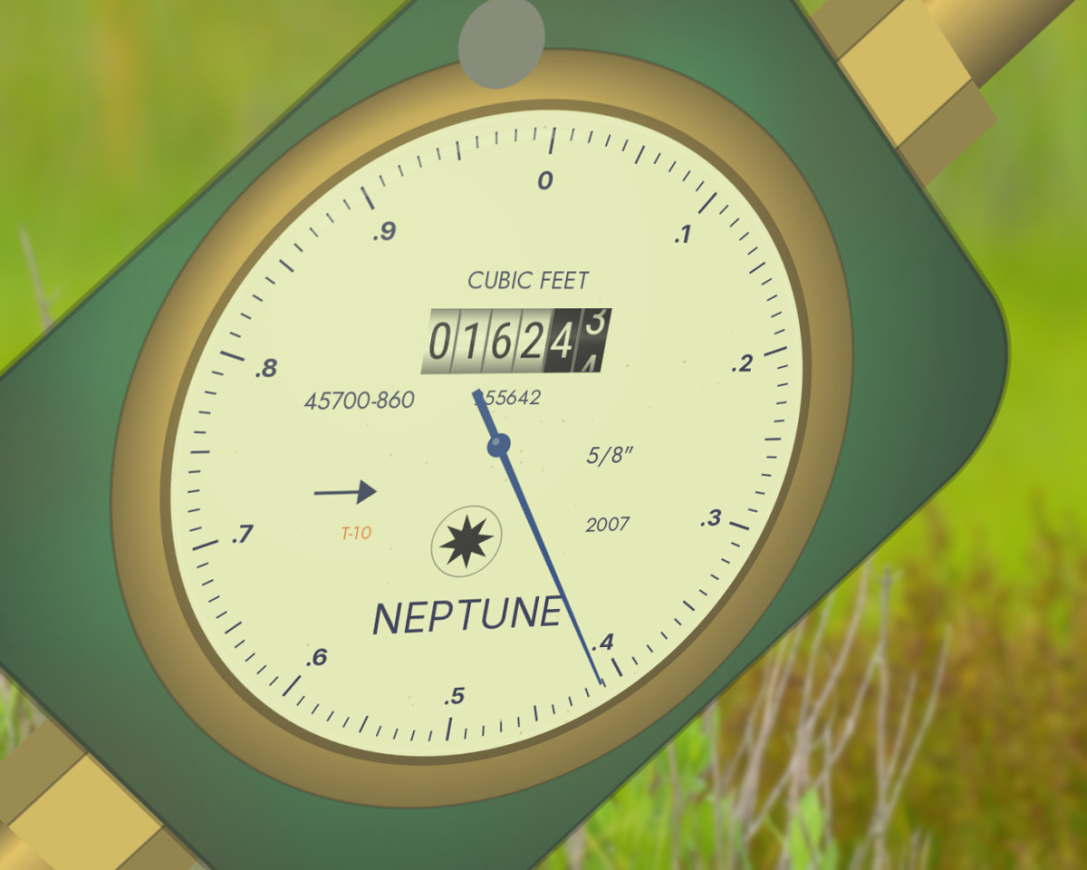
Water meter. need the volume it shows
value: 16243.41 ft³
